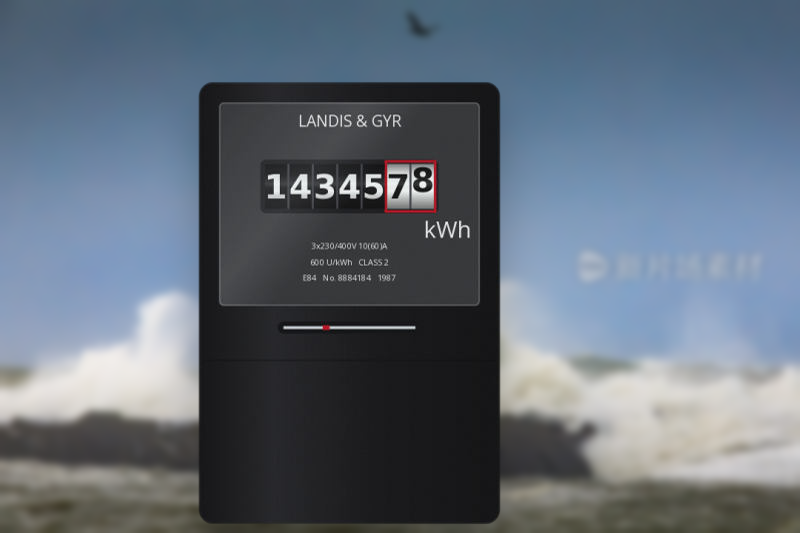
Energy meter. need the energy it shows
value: 14345.78 kWh
